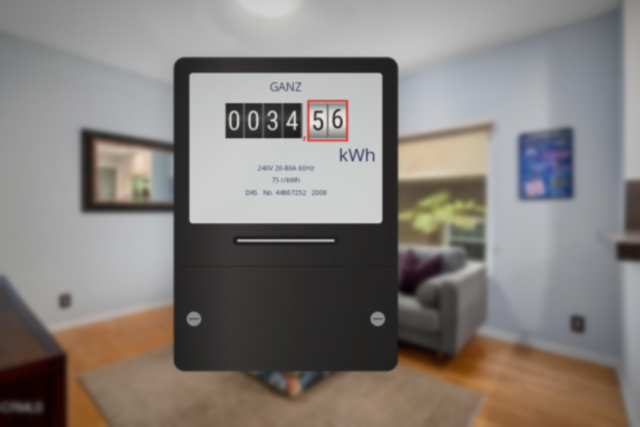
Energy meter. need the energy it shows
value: 34.56 kWh
